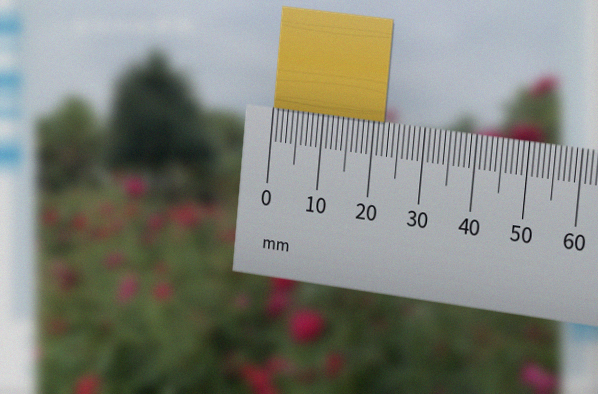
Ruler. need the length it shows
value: 22 mm
